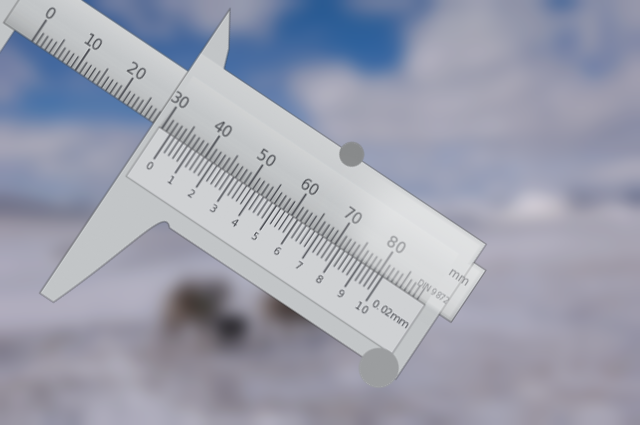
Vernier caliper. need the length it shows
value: 32.0 mm
